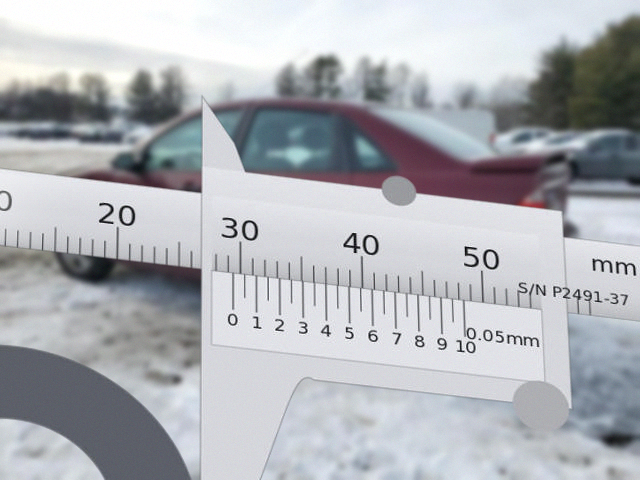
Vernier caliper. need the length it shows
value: 29.4 mm
